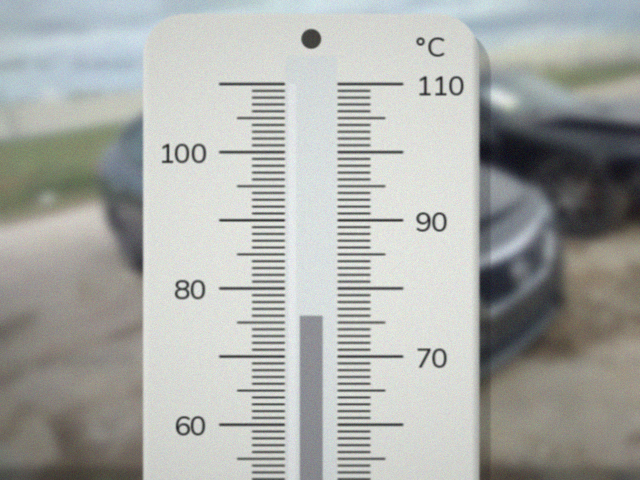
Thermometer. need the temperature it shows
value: 76 °C
